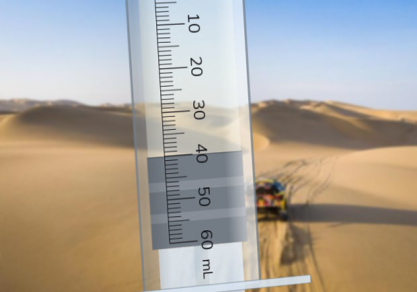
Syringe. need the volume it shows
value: 40 mL
